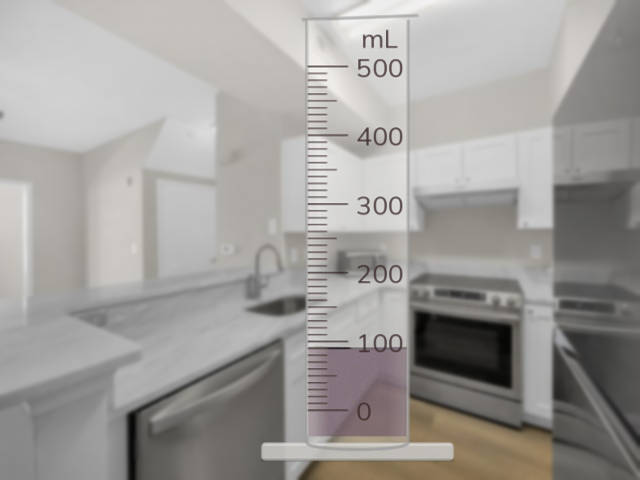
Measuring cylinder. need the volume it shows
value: 90 mL
